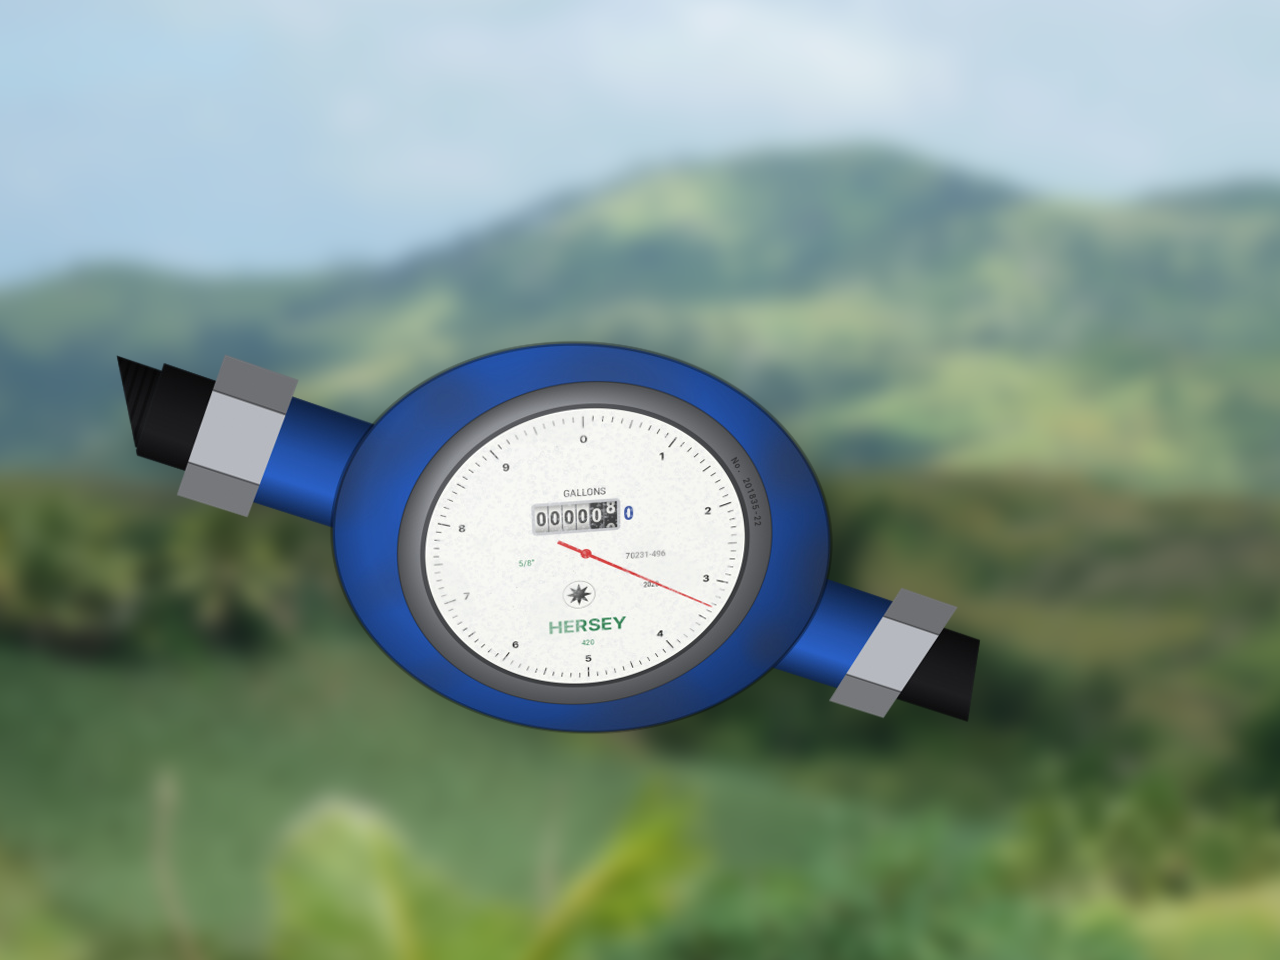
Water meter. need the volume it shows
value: 83.3 gal
